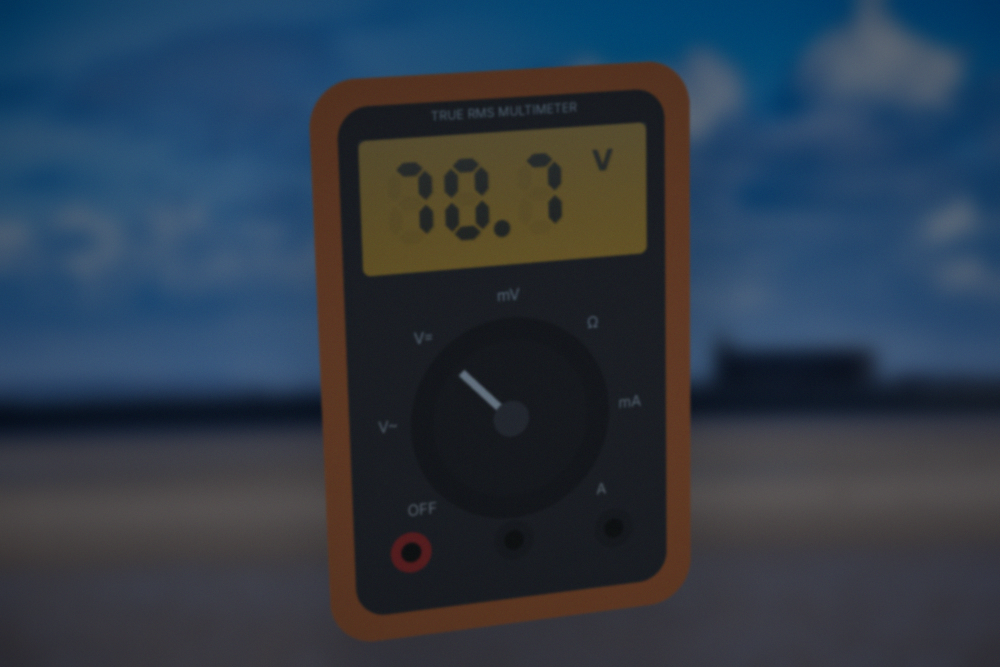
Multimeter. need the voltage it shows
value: 70.7 V
